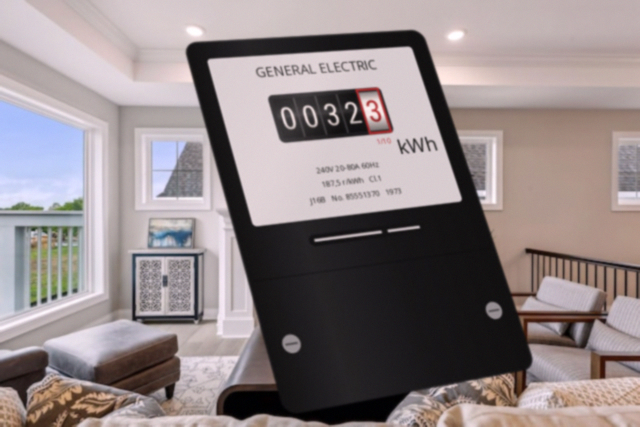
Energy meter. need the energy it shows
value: 32.3 kWh
